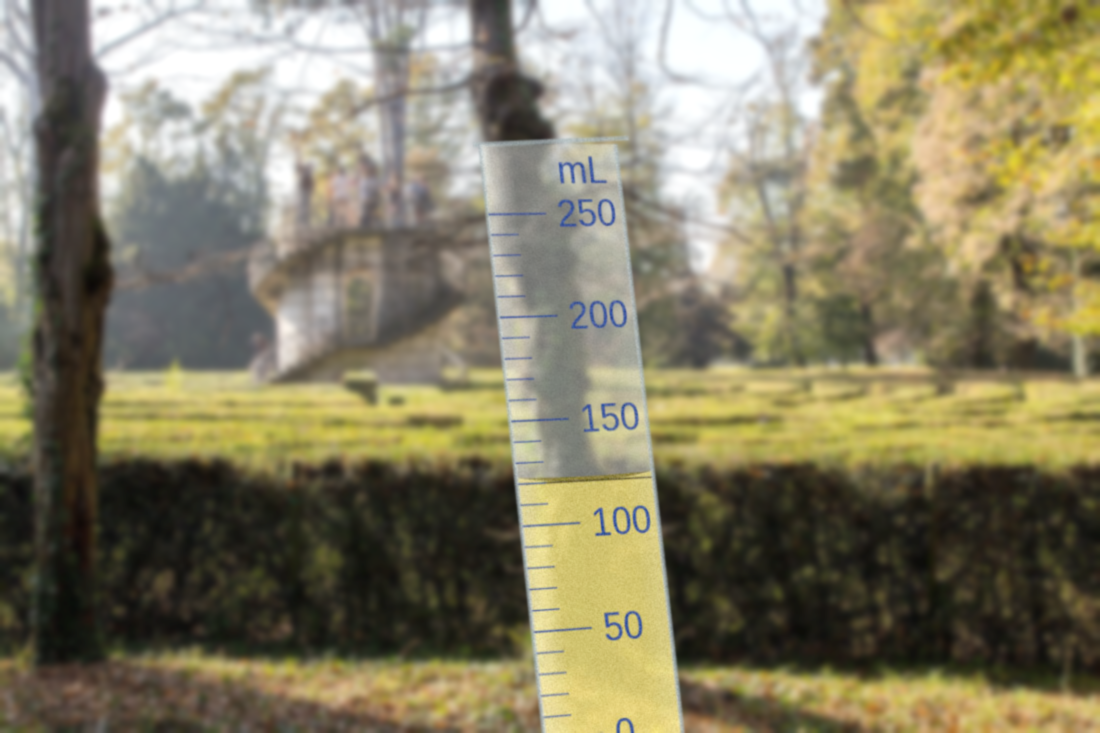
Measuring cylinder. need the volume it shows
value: 120 mL
